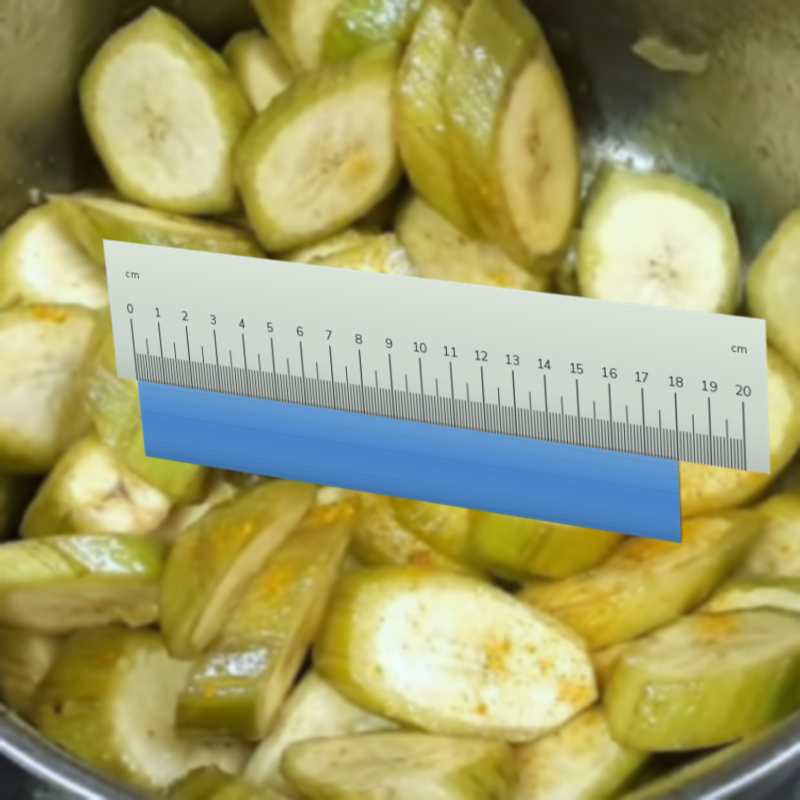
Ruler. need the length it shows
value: 18 cm
